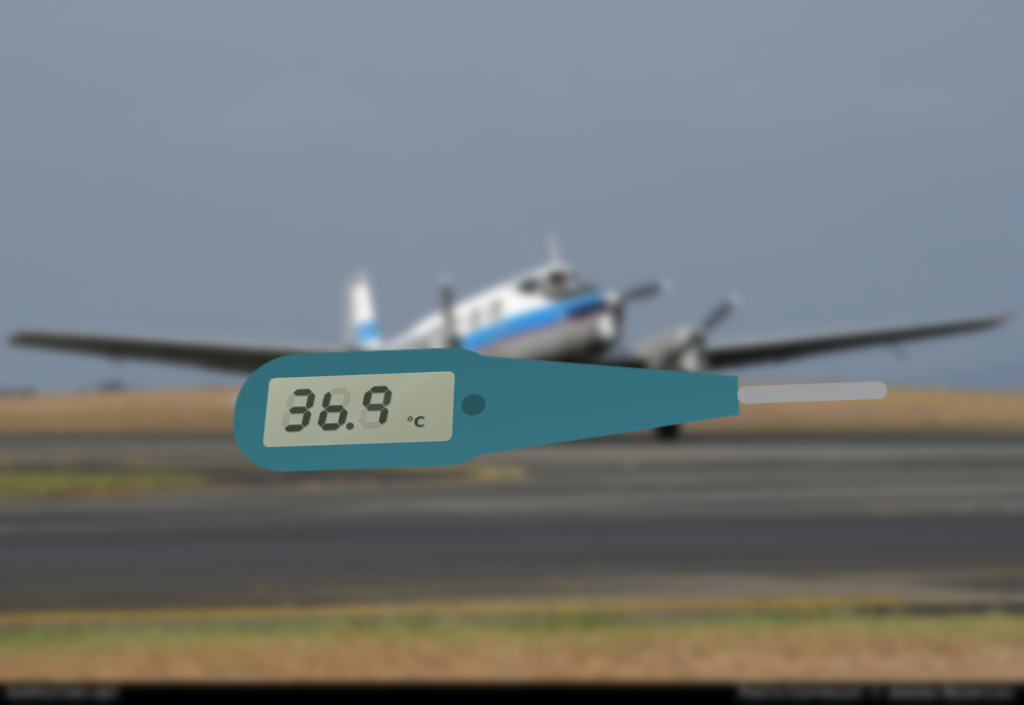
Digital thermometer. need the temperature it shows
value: 36.9 °C
